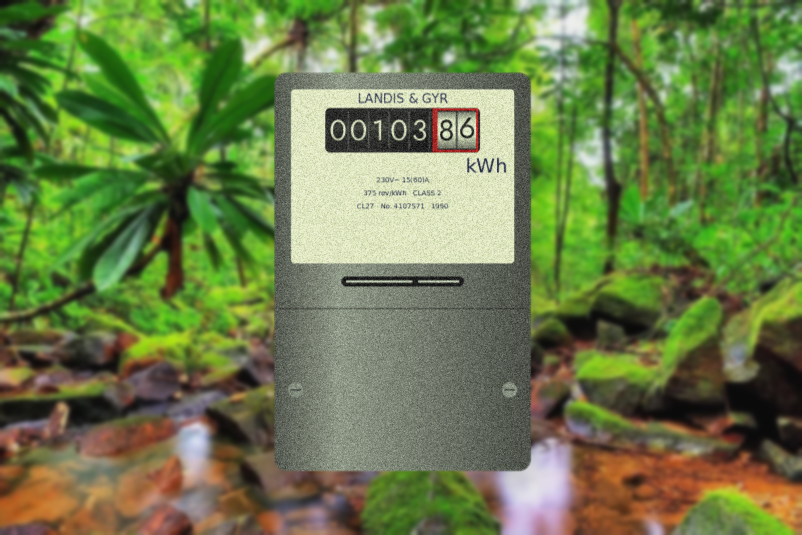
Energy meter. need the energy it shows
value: 103.86 kWh
